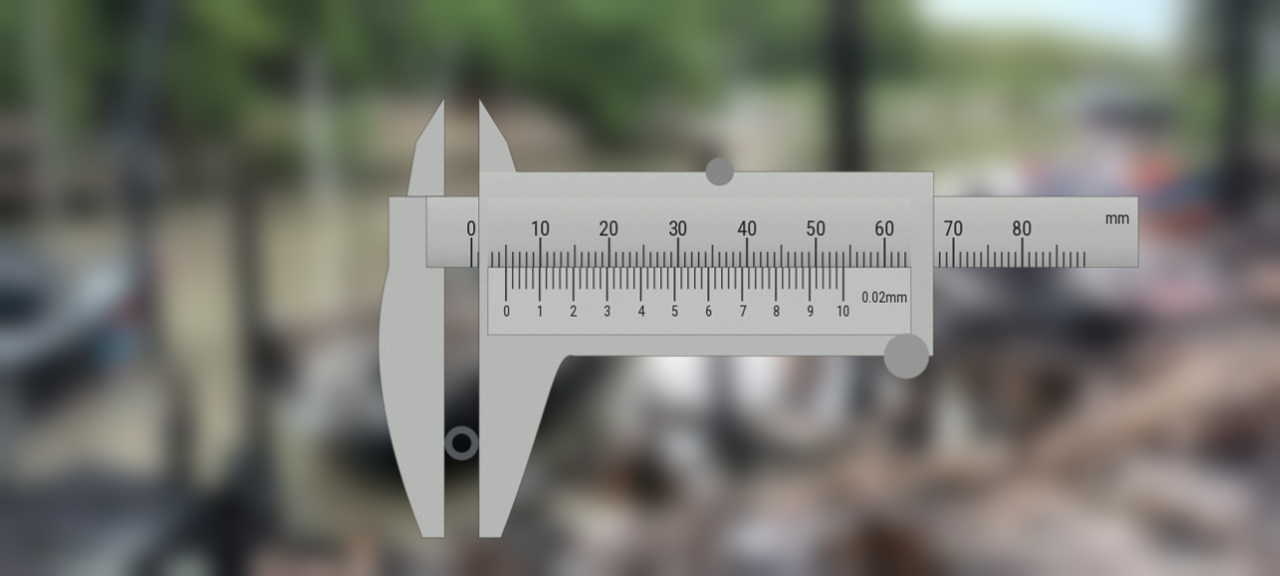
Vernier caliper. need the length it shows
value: 5.0 mm
